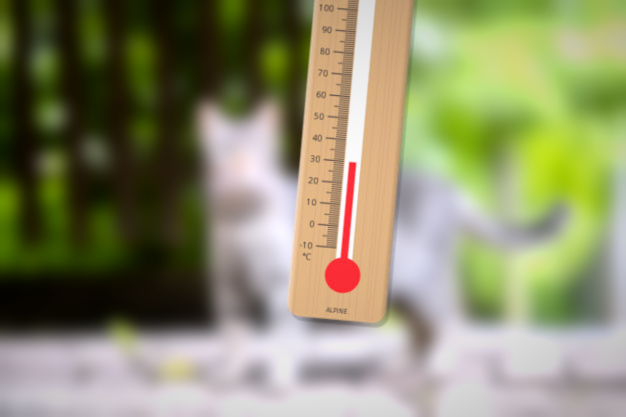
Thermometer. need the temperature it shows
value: 30 °C
